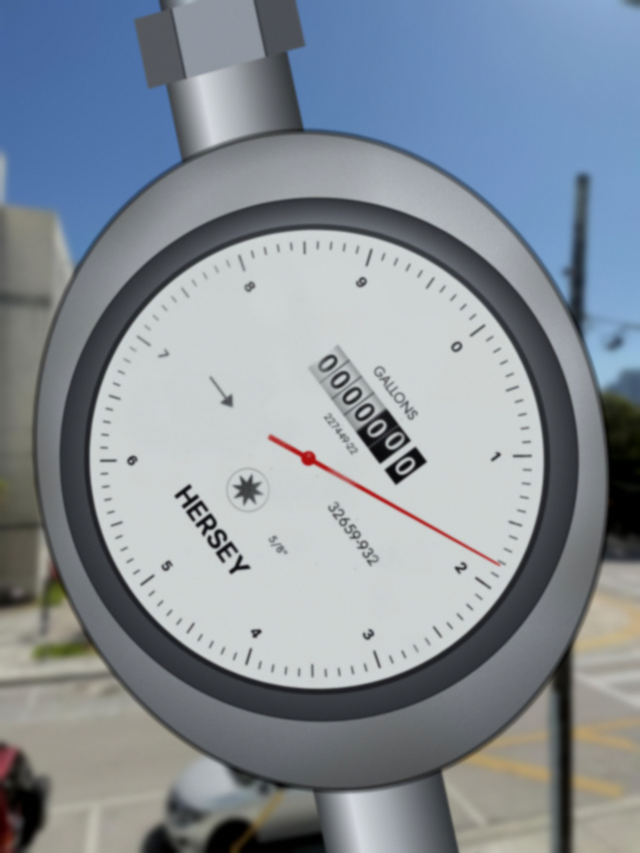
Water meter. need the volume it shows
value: 1.8 gal
